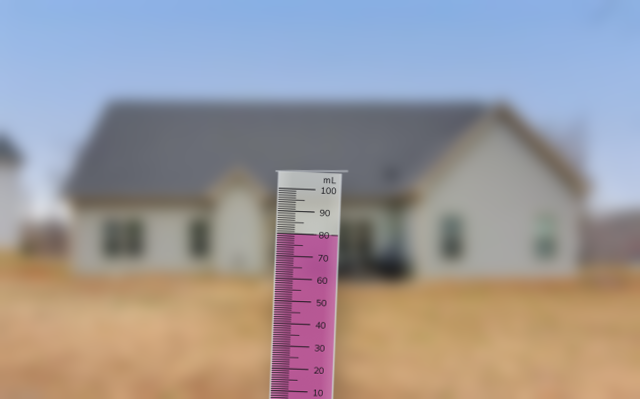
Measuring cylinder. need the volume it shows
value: 80 mL
